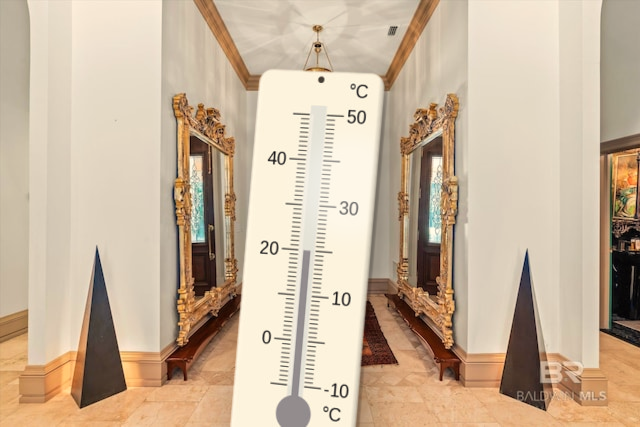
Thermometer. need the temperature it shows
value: 20 °C
